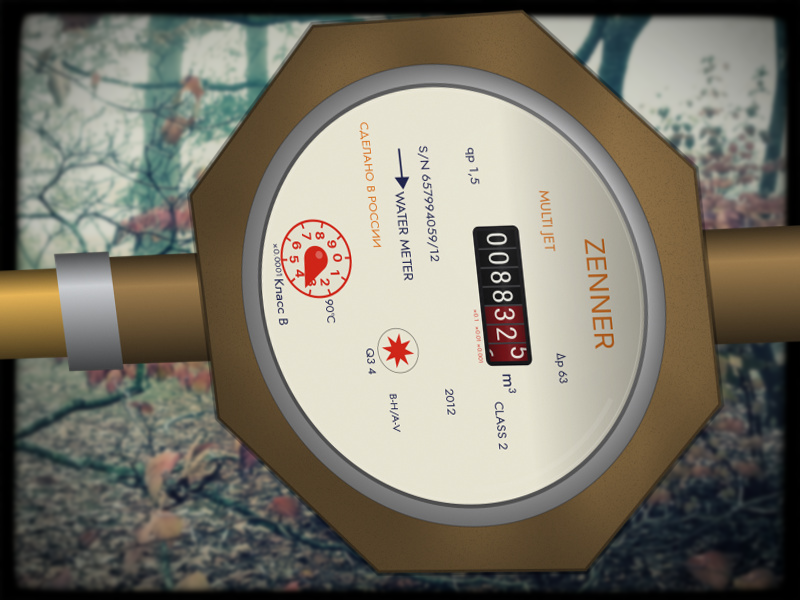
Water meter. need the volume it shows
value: 88.3253 m³
